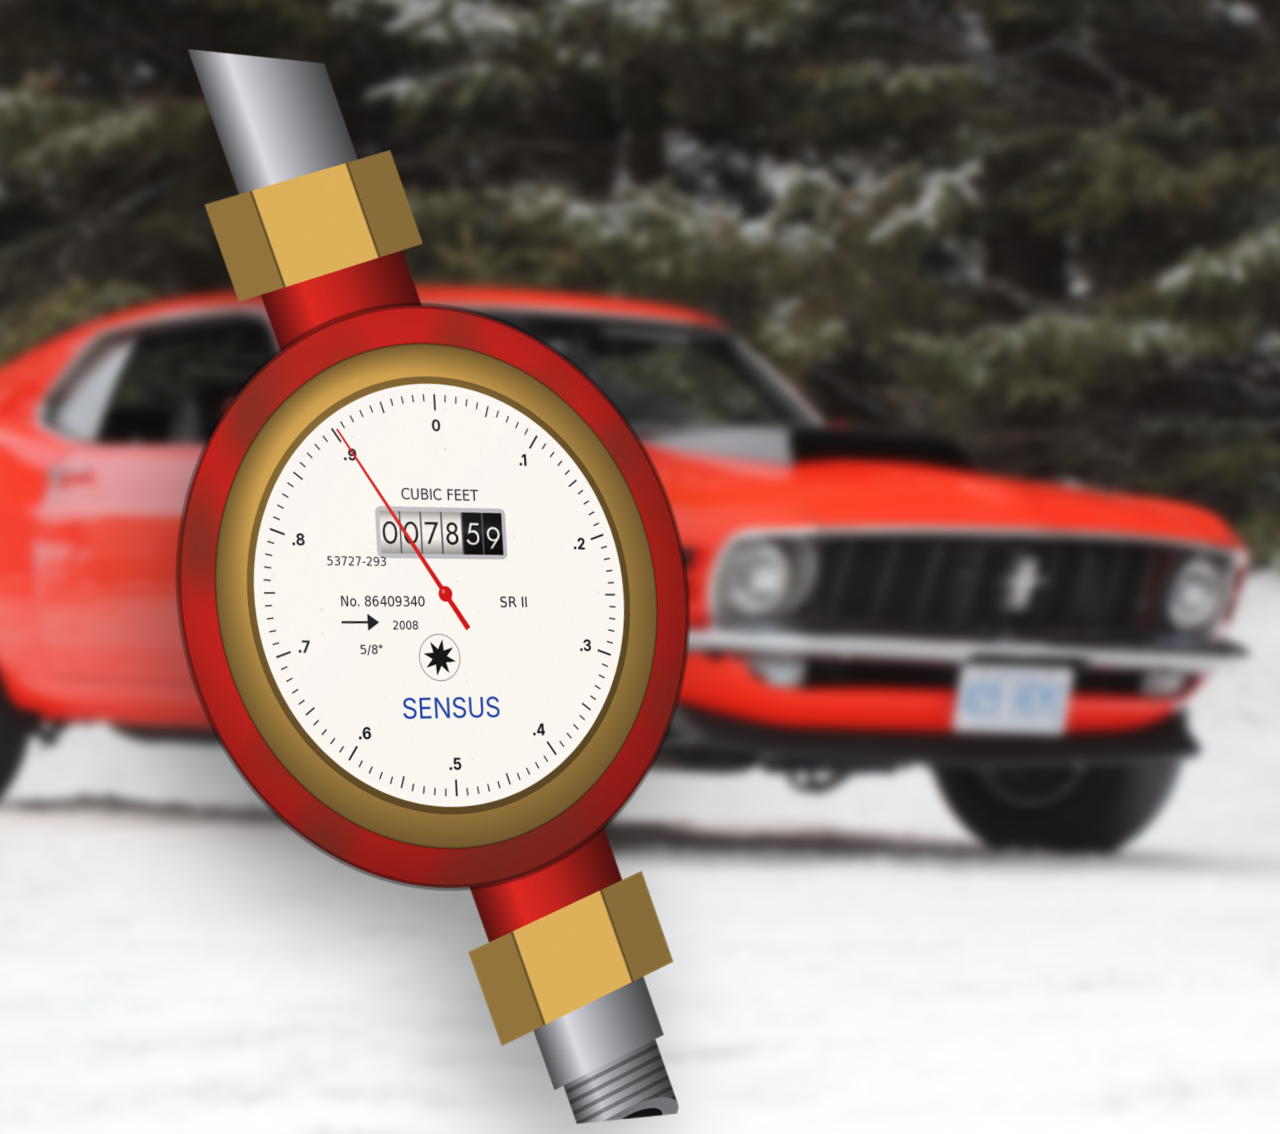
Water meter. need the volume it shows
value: 7858.90 ft³
